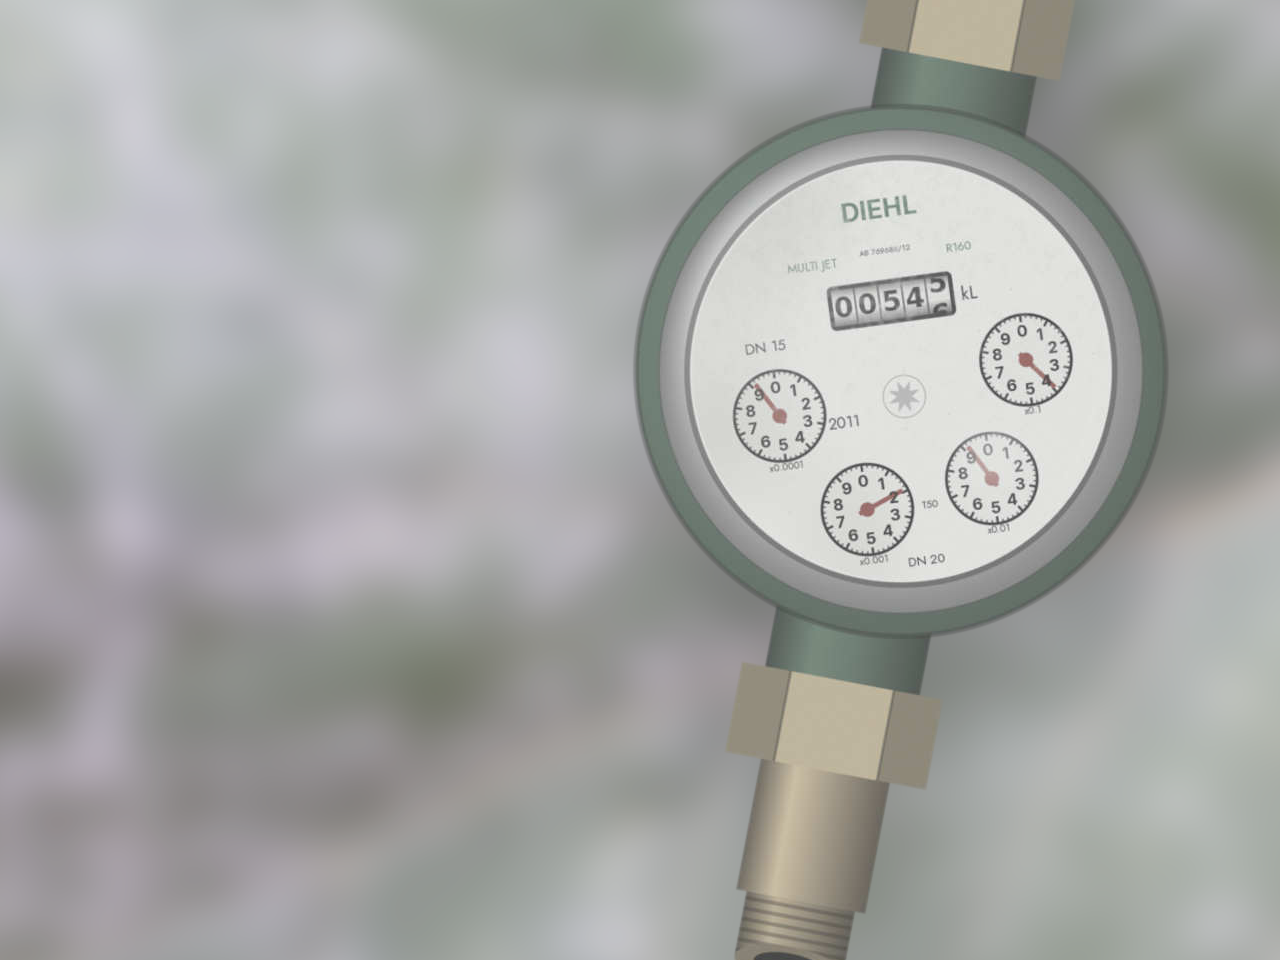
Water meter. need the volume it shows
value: 545.3919 kL
